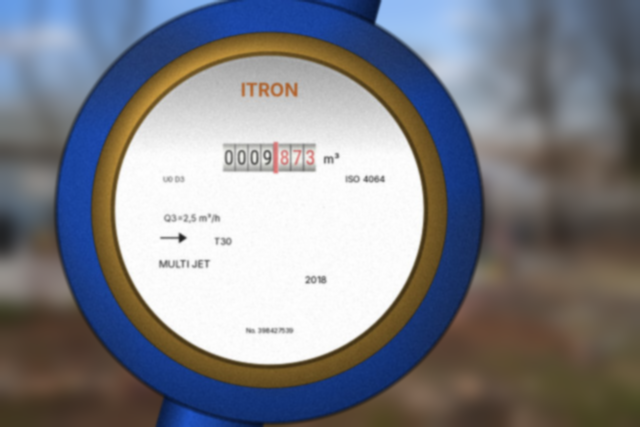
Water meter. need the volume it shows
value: 9.873 m³
